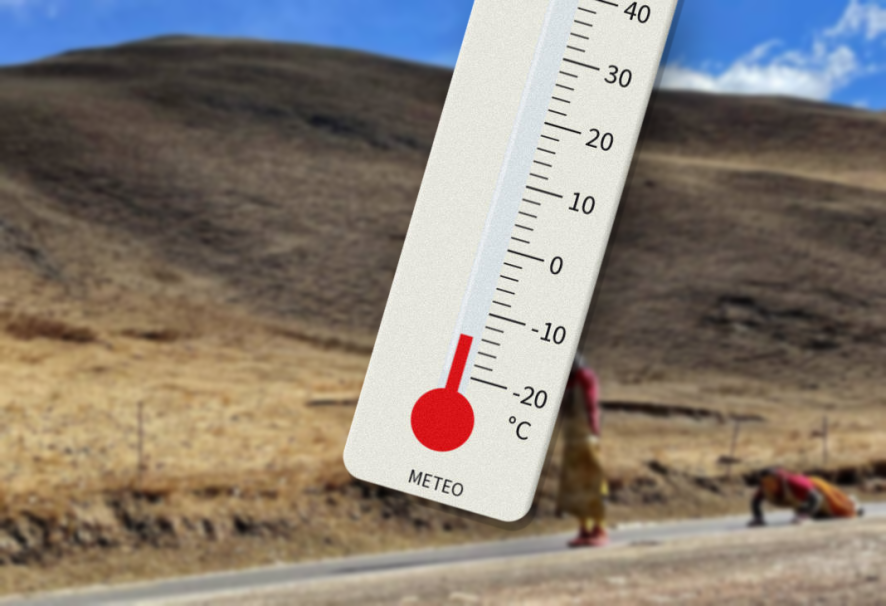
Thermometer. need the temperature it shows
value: -14 °C
